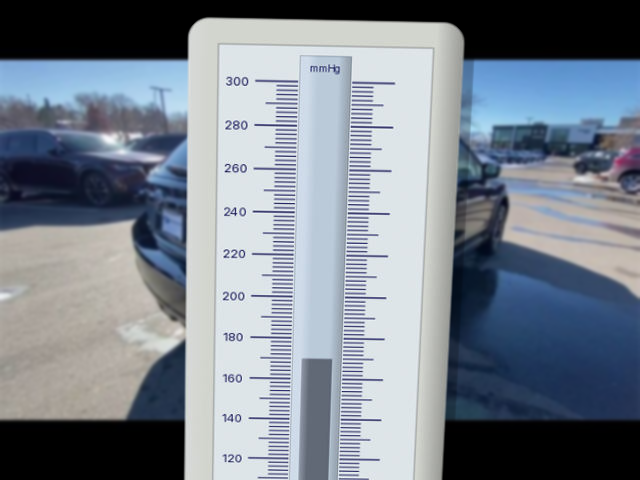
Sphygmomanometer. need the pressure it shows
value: 170 mmHg
